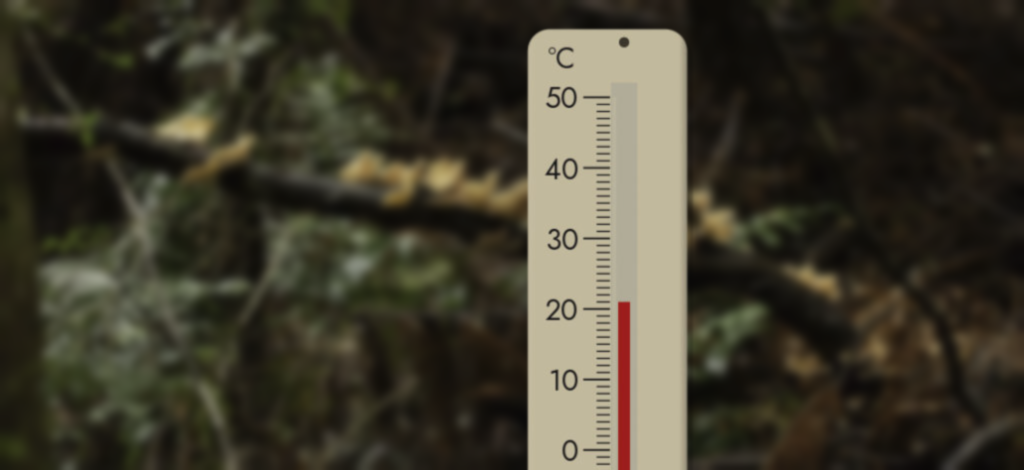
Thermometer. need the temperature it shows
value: 21 °C
